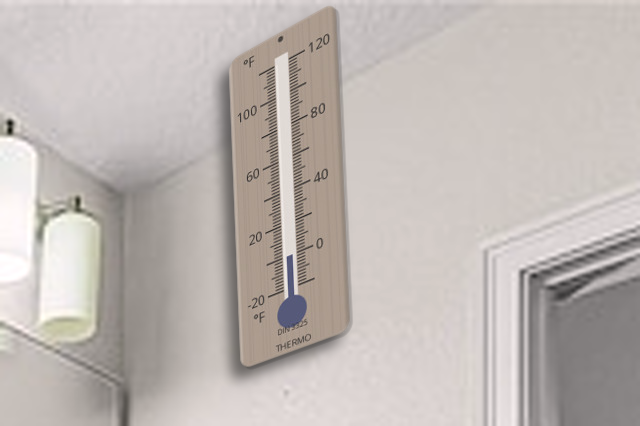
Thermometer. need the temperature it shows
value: 0 °F
